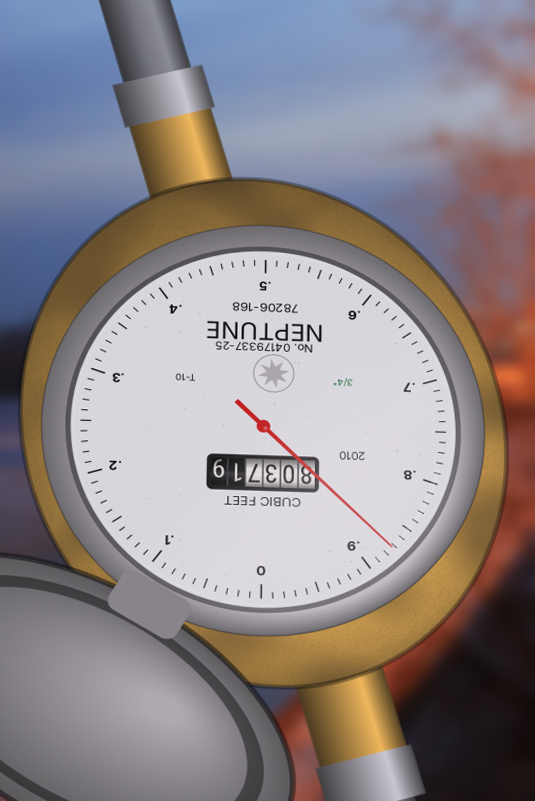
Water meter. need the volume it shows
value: 803718.87 ft³
